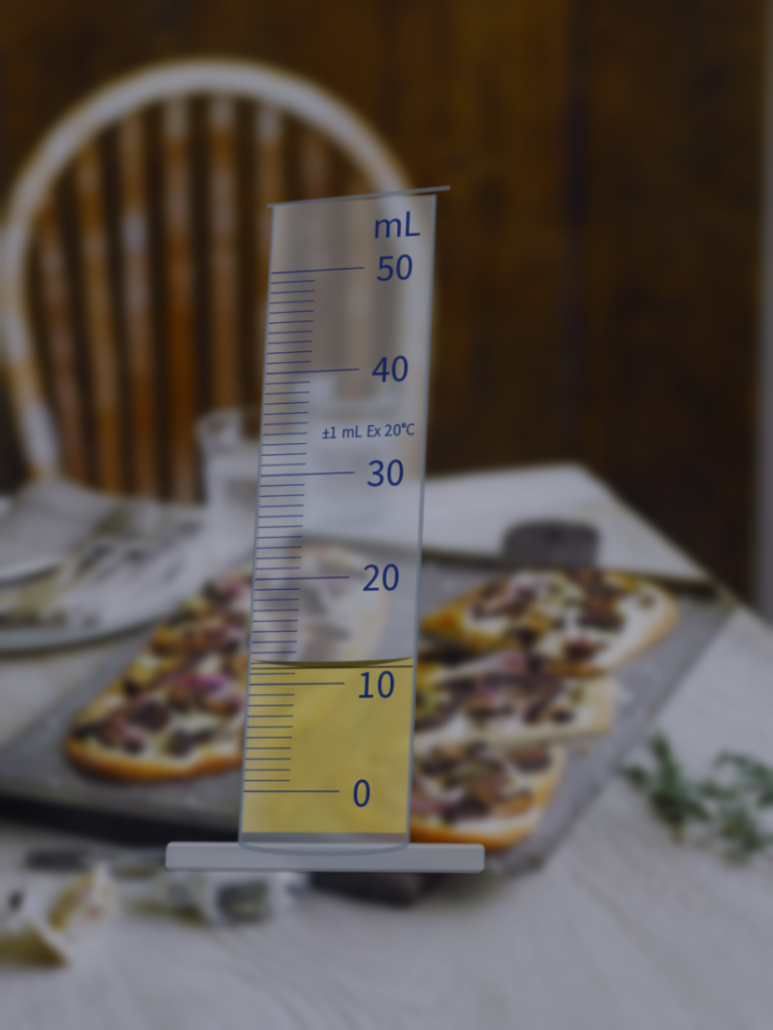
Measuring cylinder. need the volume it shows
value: 11.5 mL
